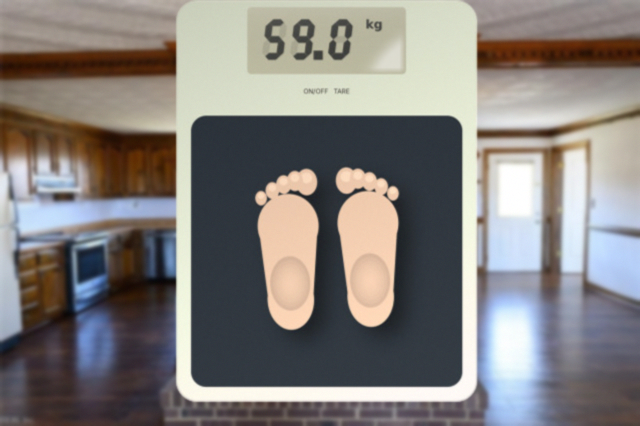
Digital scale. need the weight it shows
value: 59.0 kg
